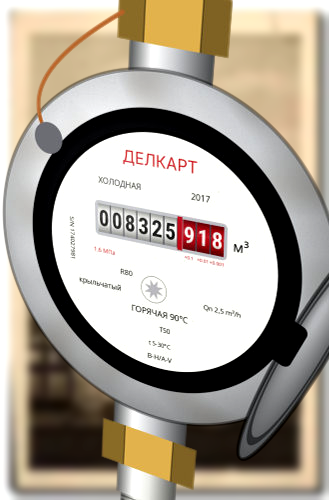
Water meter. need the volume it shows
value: 8325.918 m³
